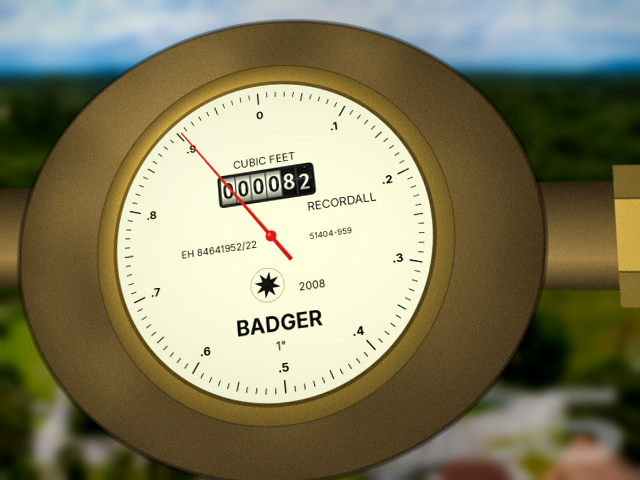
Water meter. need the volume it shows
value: 81.90 ft³
